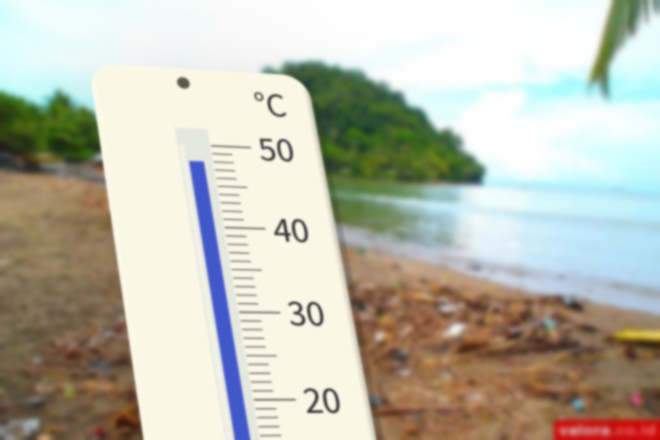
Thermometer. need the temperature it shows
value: 48 °C
